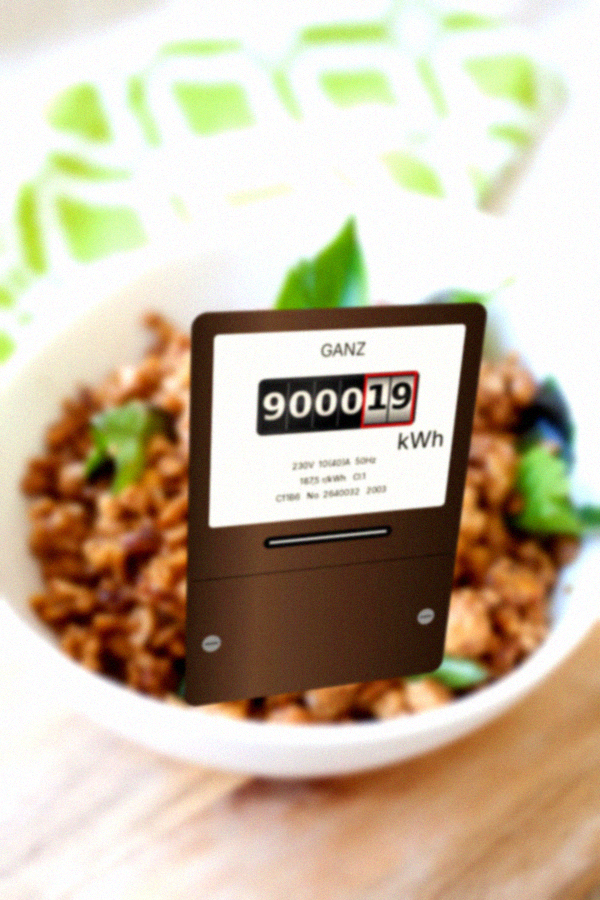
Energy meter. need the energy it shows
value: 9000.19 kWh
